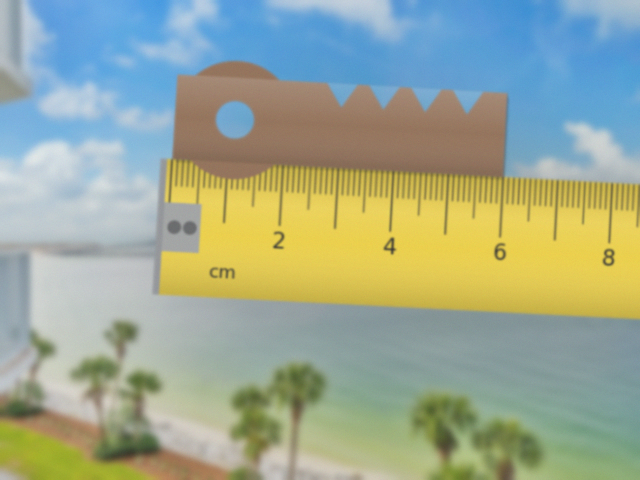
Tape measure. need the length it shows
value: 6 cm
